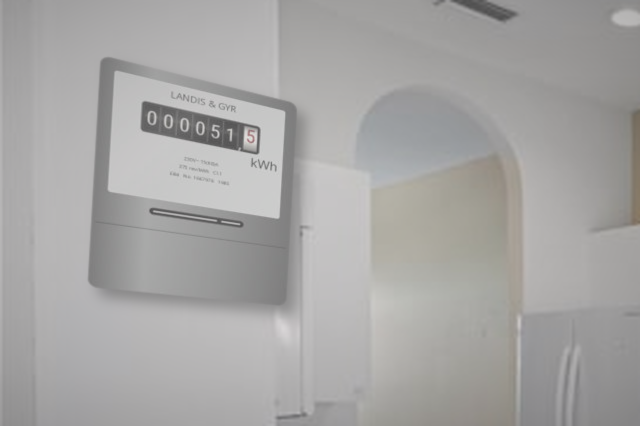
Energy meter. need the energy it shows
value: 51.5 kWh
